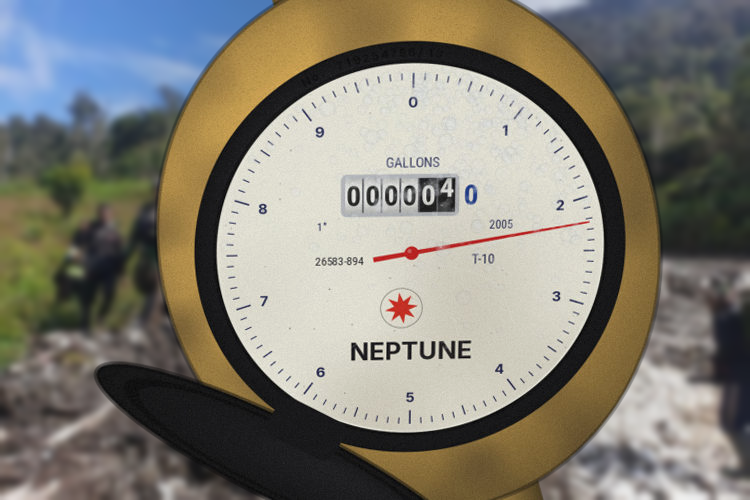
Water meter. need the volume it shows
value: 42.2 gal
